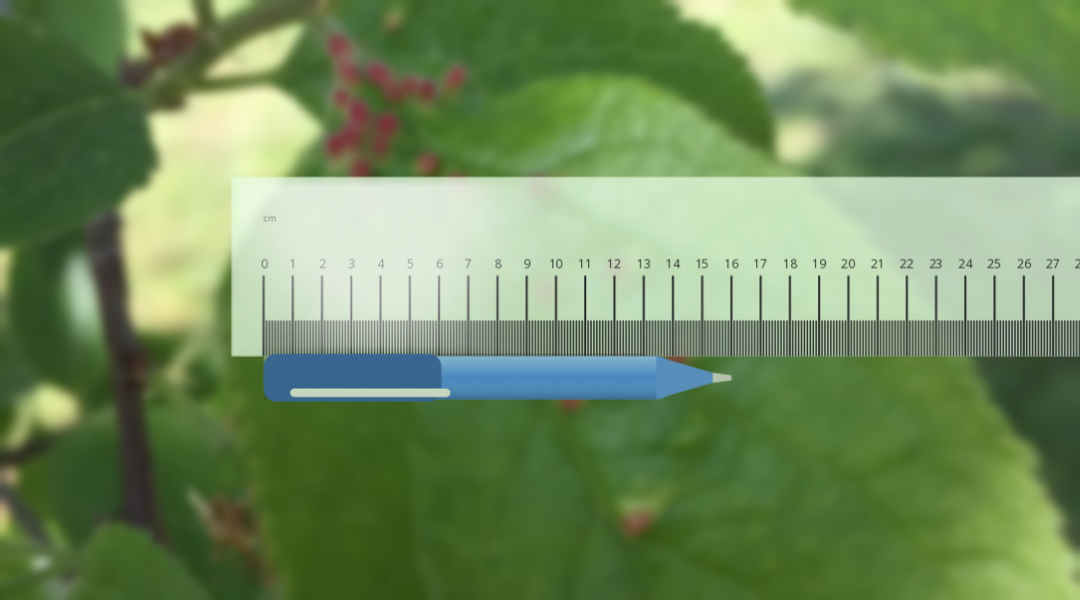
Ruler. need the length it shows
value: 16 cm
